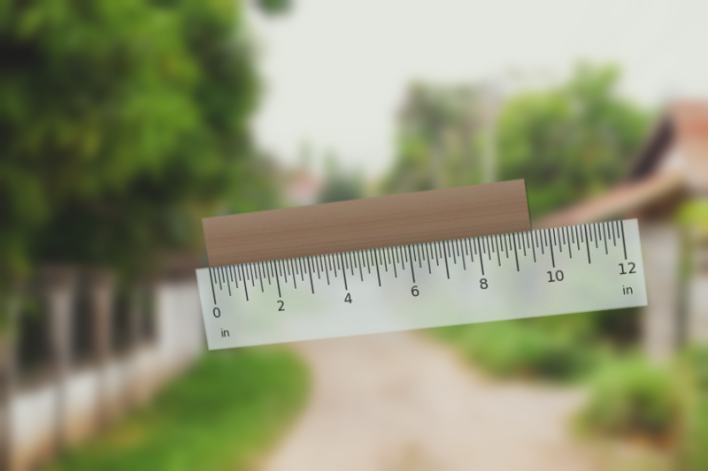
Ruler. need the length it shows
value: 9.5 in
